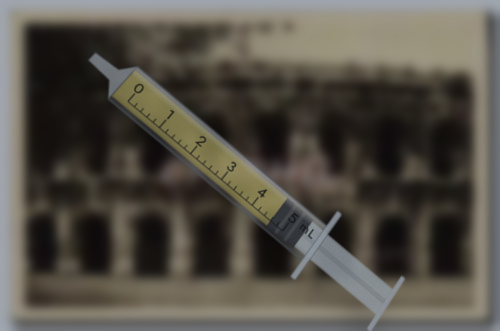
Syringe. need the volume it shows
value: 4.6 mL
